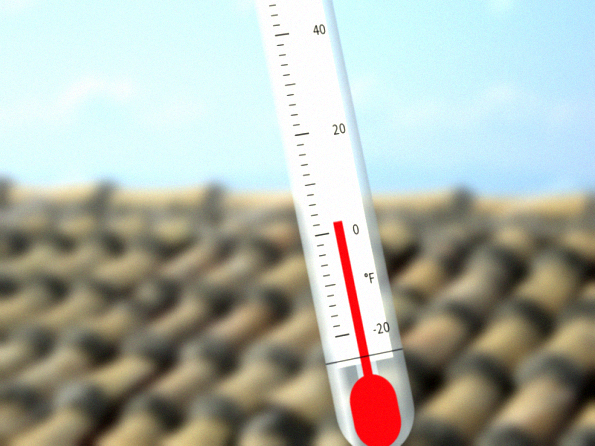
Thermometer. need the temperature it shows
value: 2 °F
